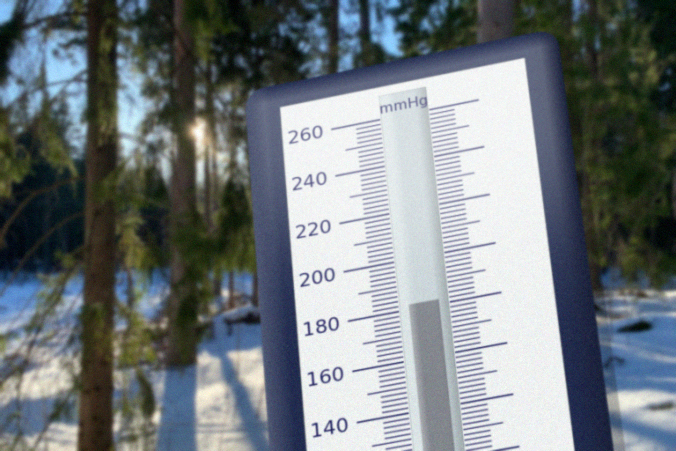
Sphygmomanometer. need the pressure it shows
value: 182 mmHg
